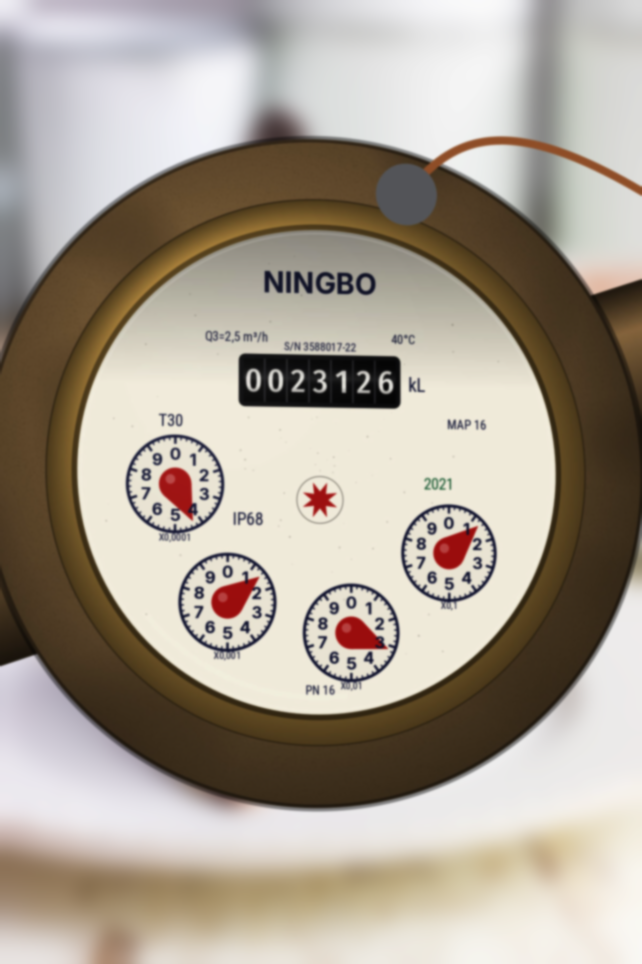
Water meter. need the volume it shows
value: 23126.1314 kL
